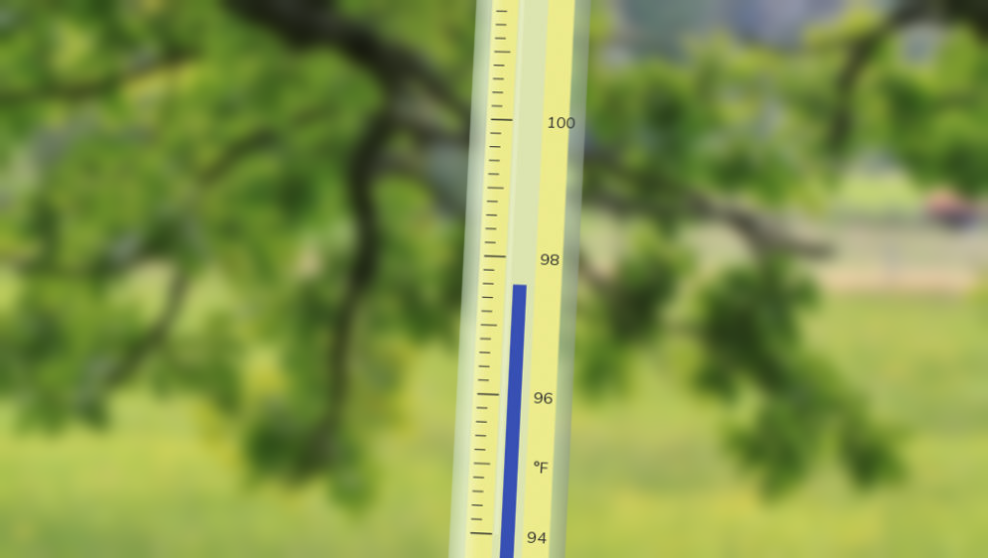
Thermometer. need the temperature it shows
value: 97.6 °F
